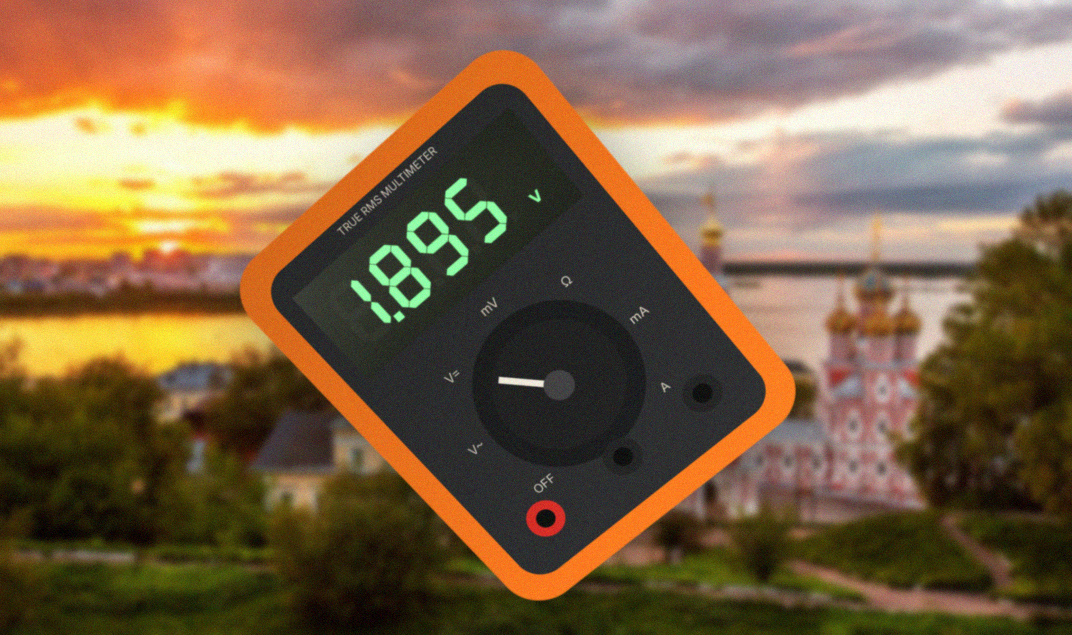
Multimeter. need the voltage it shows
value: 1.895 V
